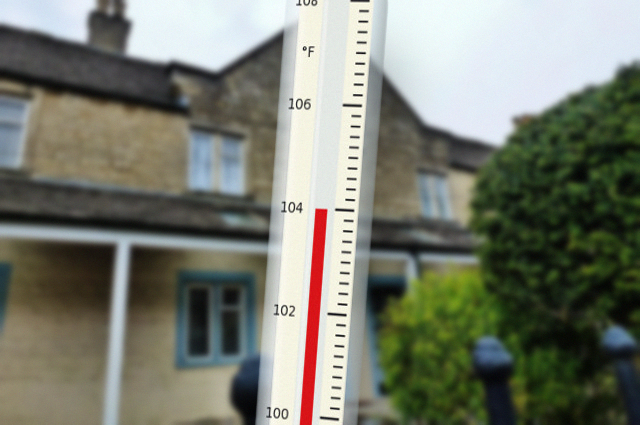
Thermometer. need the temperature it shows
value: 104 °F
